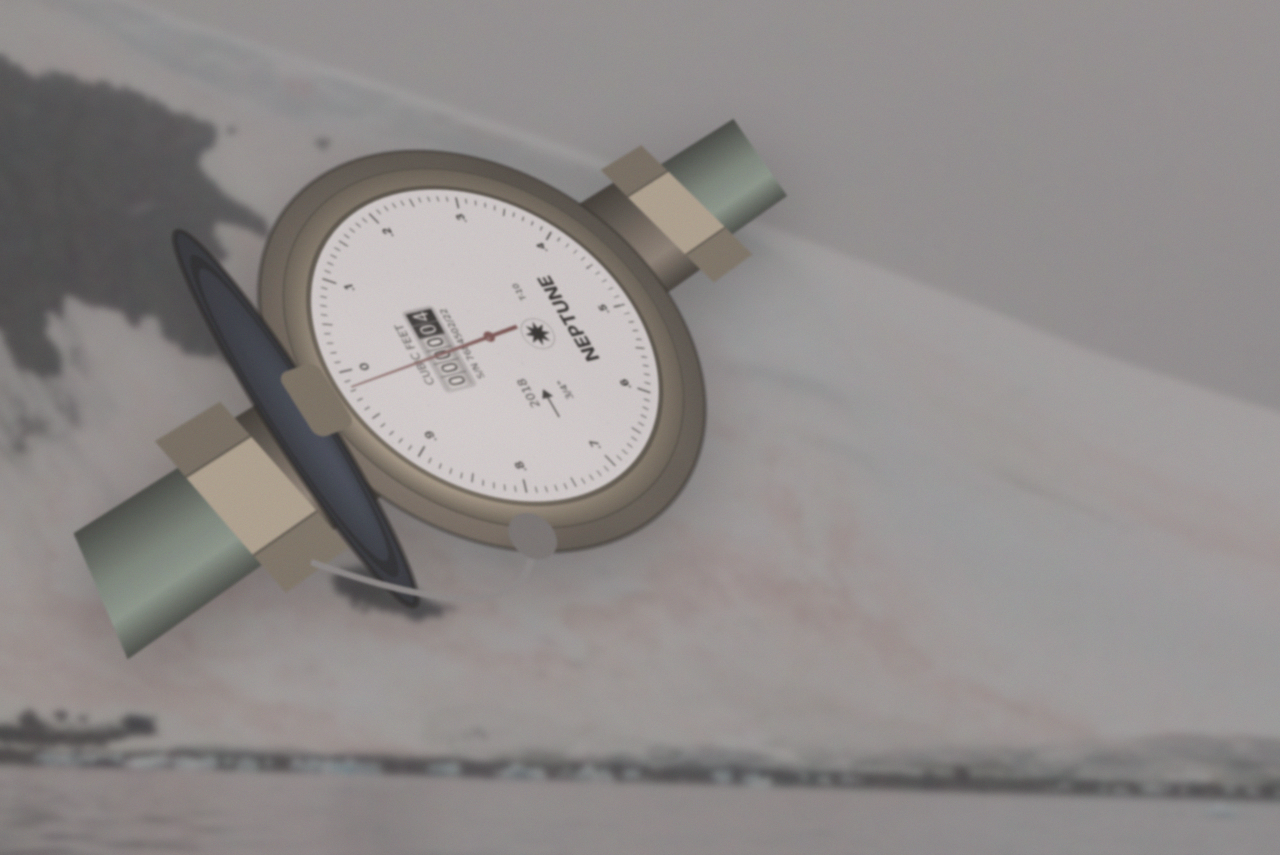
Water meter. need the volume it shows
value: 3.98 ft³
